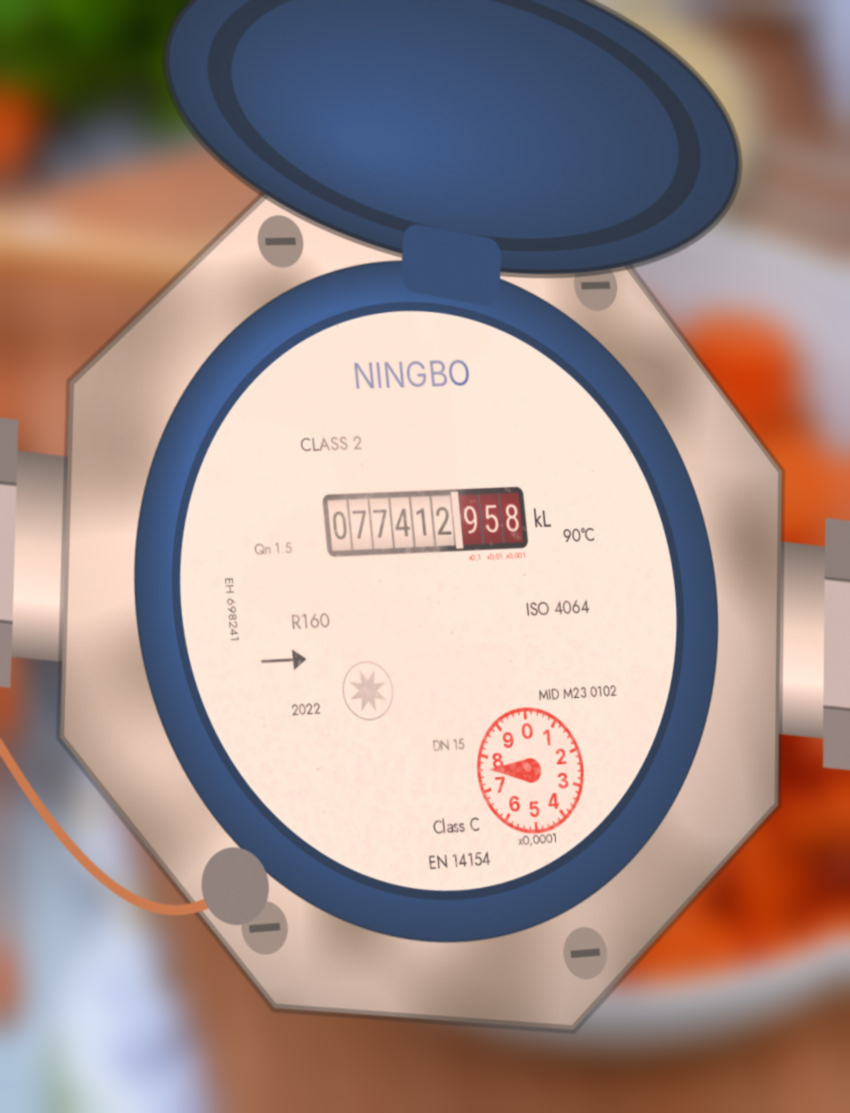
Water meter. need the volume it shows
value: 77412.9587 kL
